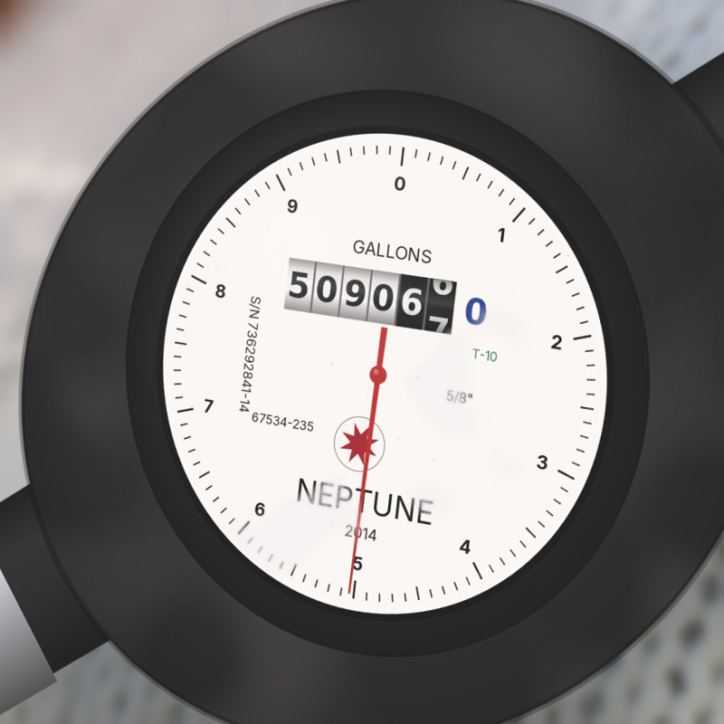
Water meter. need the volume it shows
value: 5090665.0 gal
